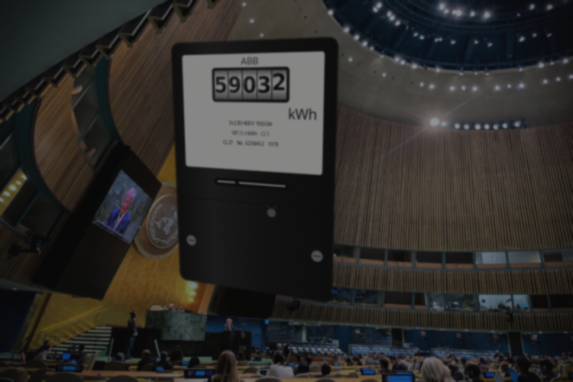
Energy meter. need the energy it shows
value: 59032 kWh
